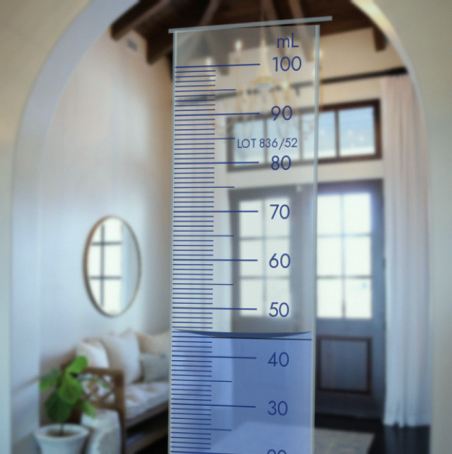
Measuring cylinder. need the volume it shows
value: 44 mL
